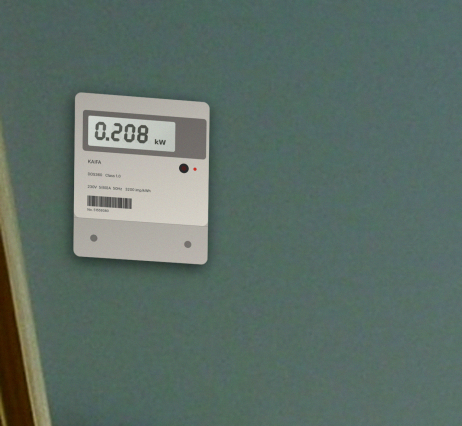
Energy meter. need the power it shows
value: 0.208 kW
